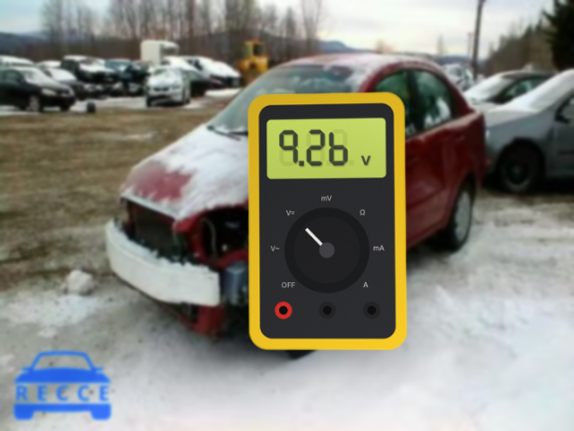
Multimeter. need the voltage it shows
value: 9.26 V
